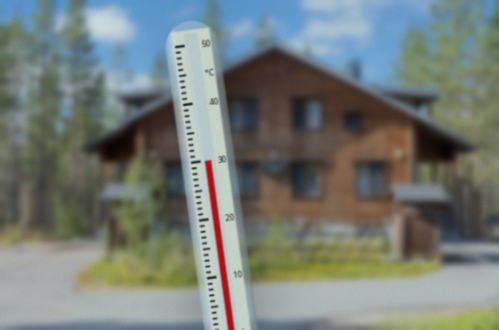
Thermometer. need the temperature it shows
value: 30 °C
